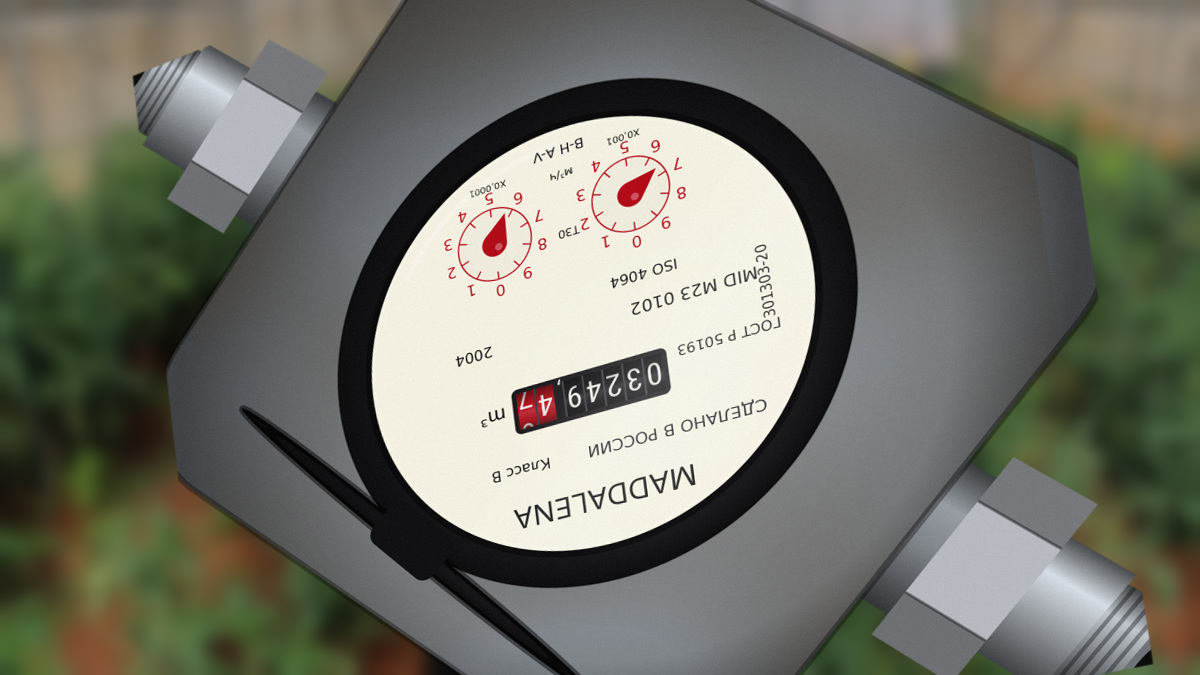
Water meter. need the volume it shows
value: 3249.4665 m³
